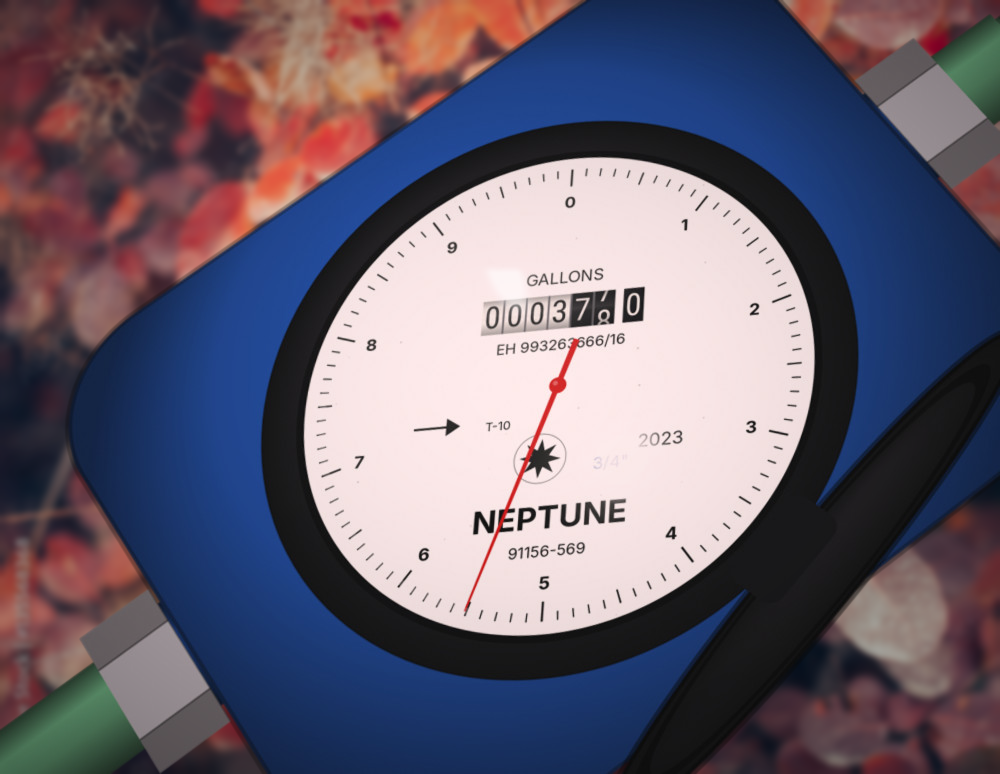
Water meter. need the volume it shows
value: 3775.5 gal
